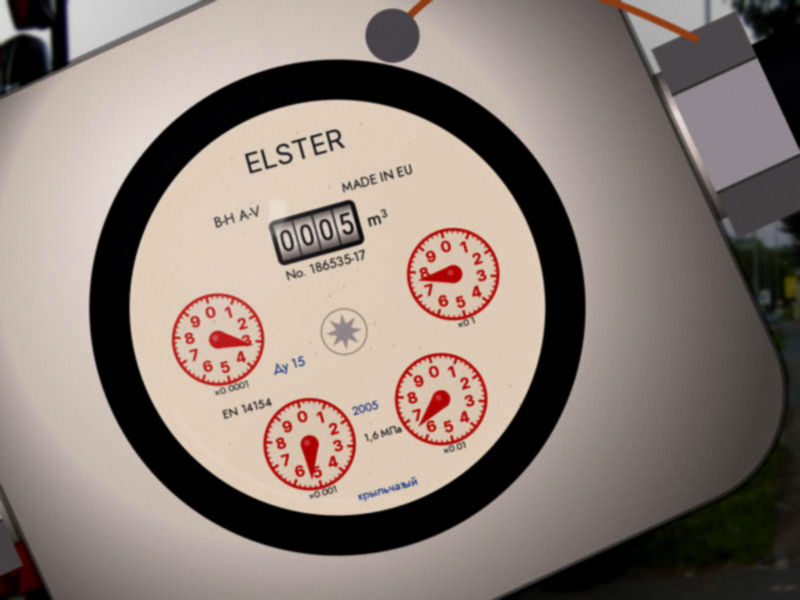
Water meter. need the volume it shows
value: 5.7653 m³
